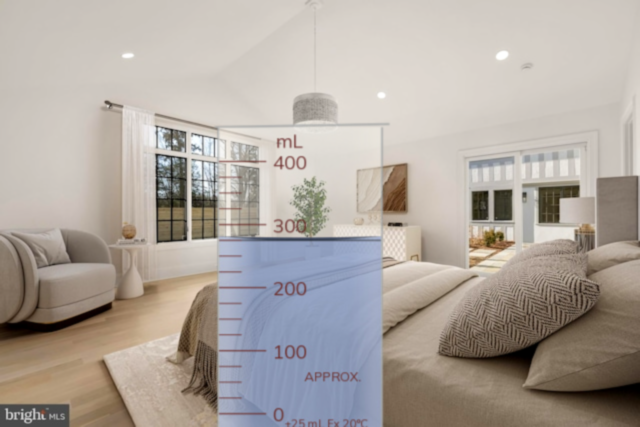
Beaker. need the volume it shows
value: 275 mL
